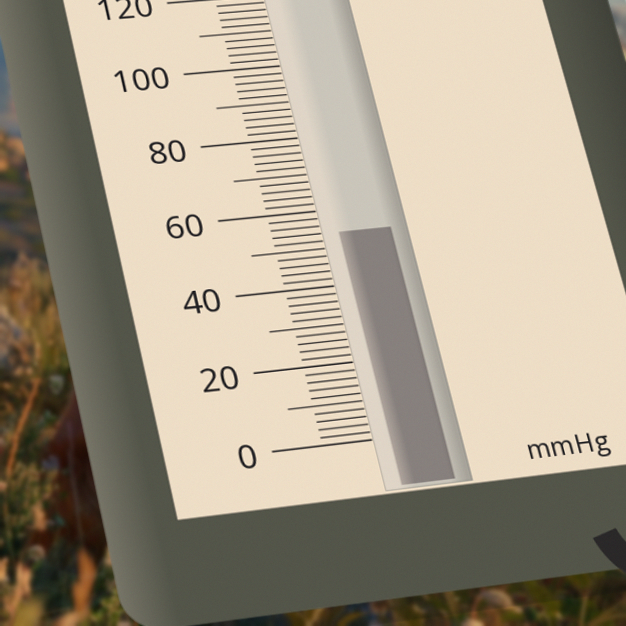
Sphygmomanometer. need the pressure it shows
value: 54 mmHg
